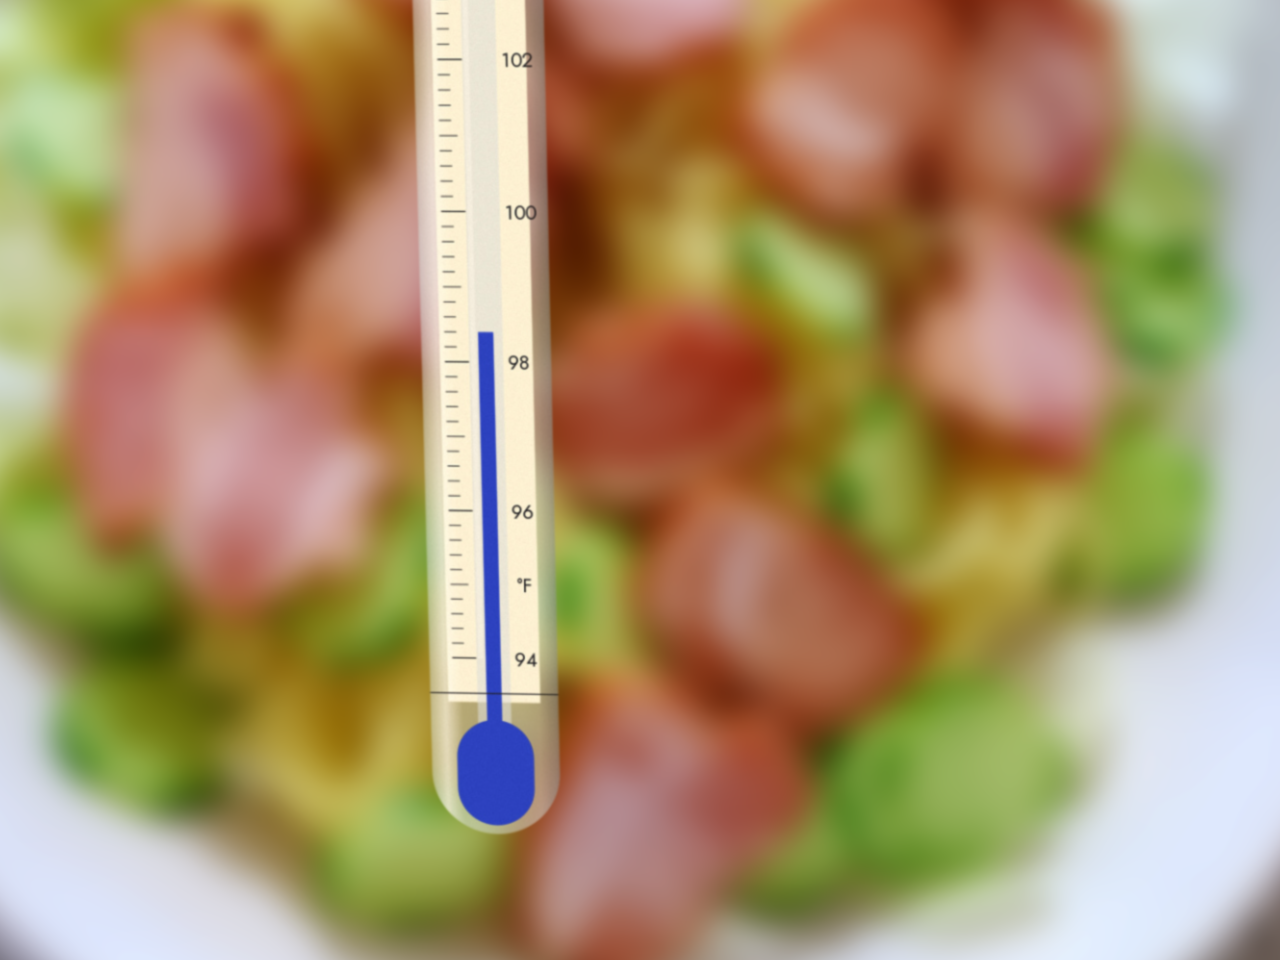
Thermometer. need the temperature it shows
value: 98.4 °F
